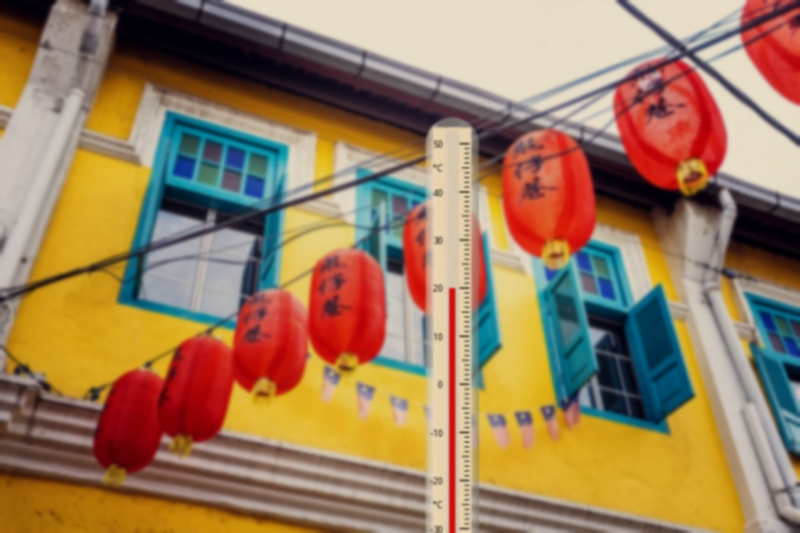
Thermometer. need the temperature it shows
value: 20 °C
